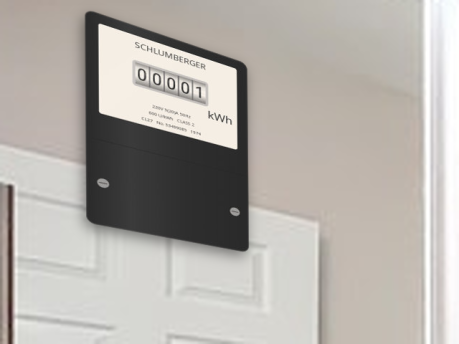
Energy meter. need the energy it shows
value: 1 kWh
